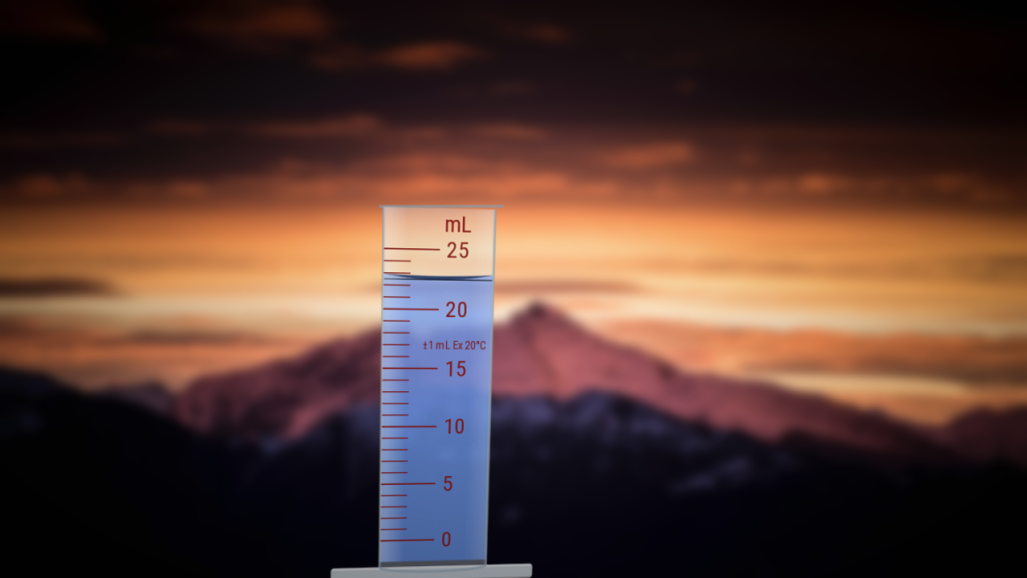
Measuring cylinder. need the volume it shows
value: 22.5 mL
